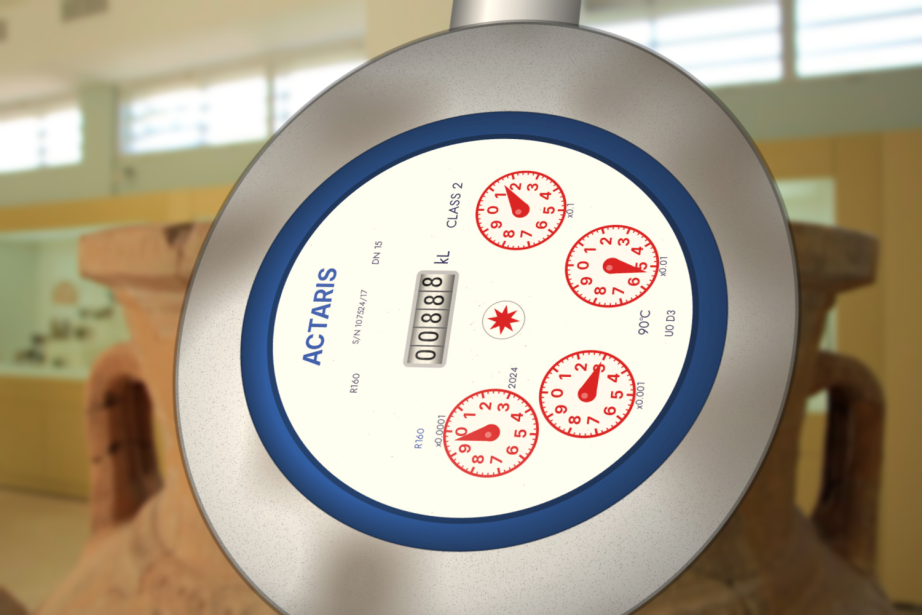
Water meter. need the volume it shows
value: 888.1529 kL
